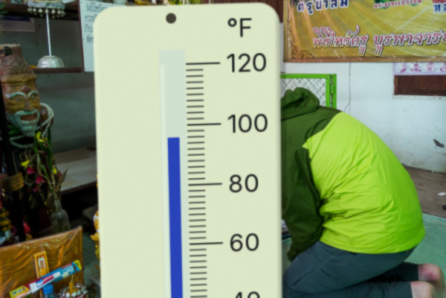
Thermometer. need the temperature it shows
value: 96 °F
